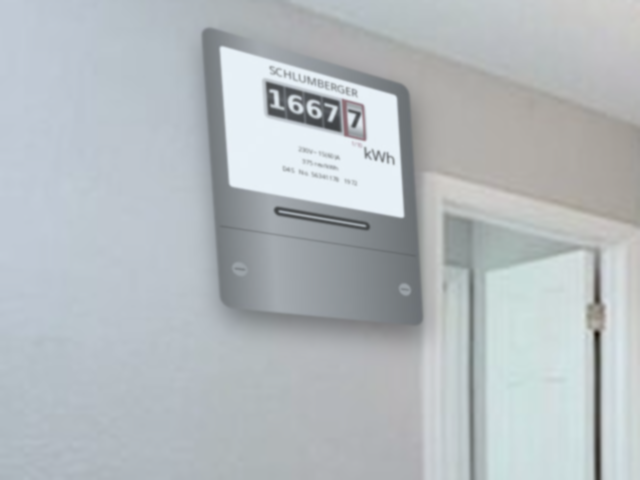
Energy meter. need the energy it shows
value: 1667.7 kWh
